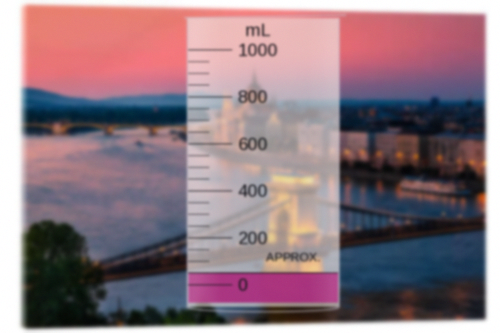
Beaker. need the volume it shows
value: 50 mL
